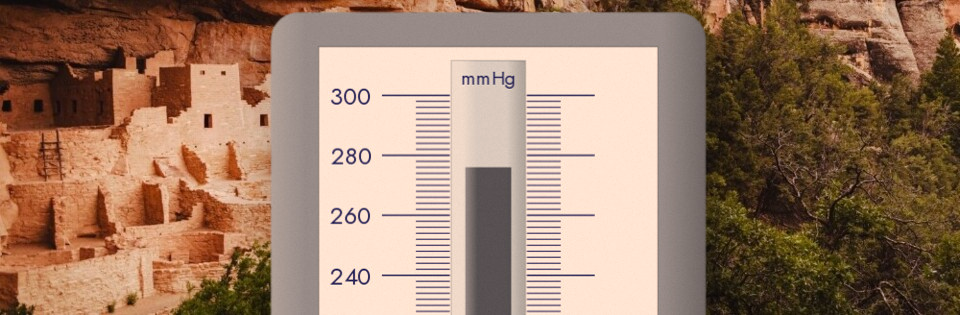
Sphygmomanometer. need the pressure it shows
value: 276 mmHg
